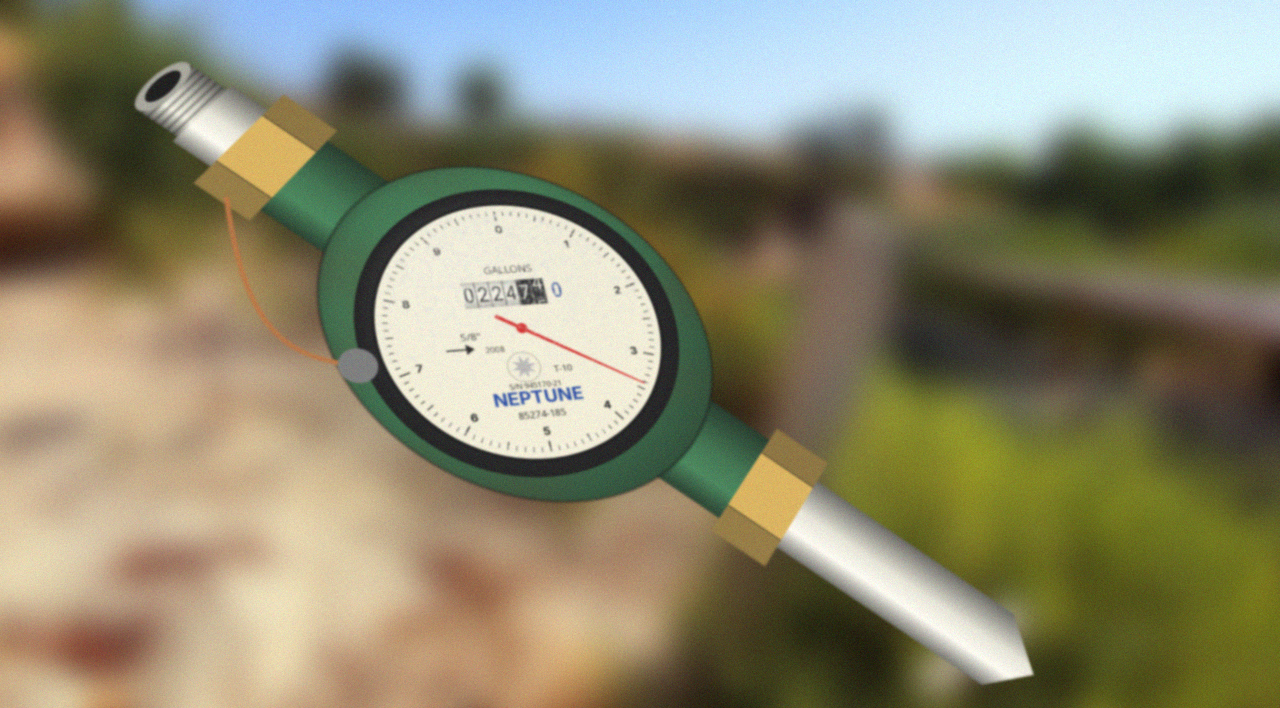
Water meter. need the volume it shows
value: 224743.4 gal
